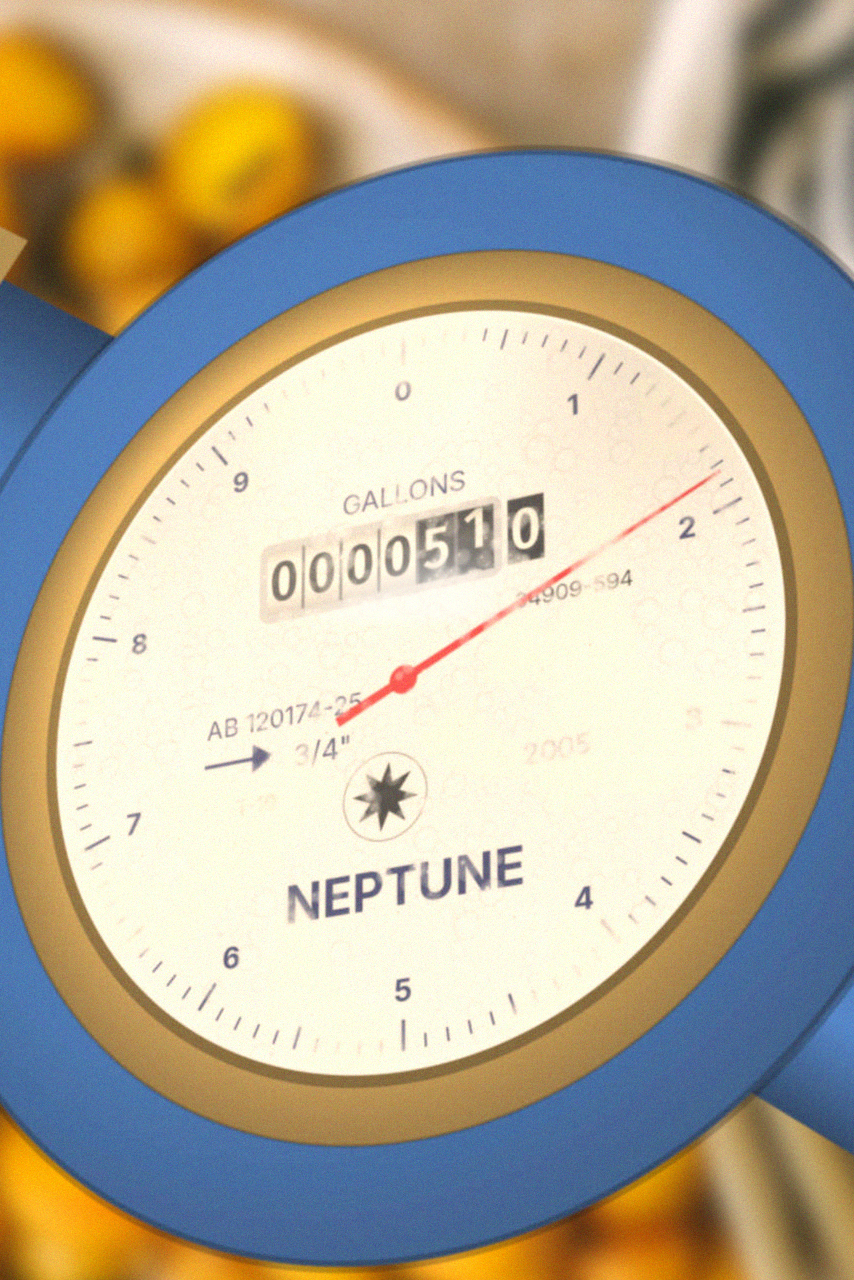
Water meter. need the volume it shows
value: 511.8 gal
